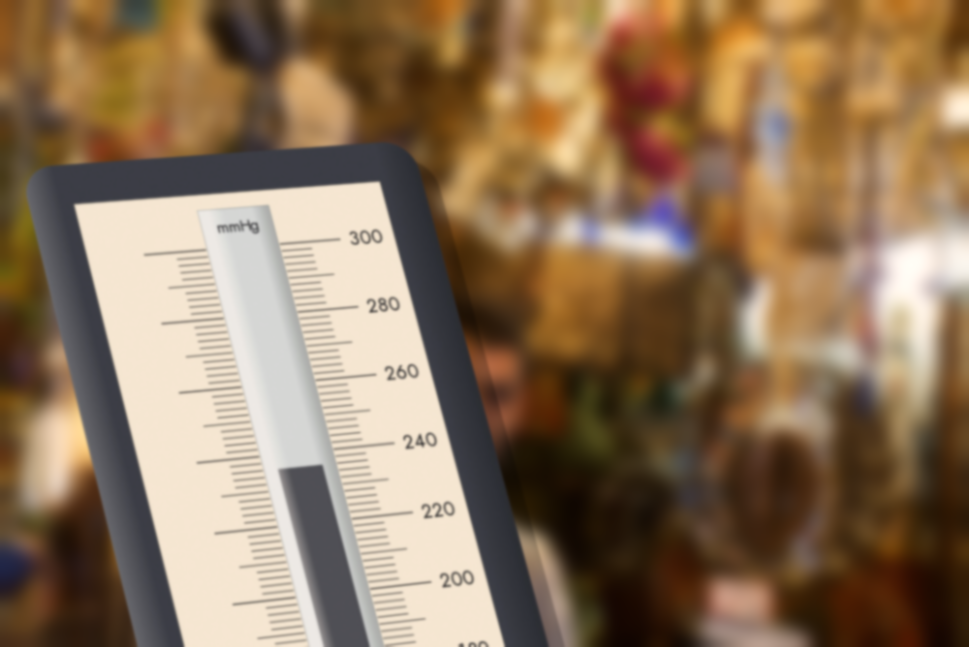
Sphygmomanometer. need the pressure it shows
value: 236 mmHg
